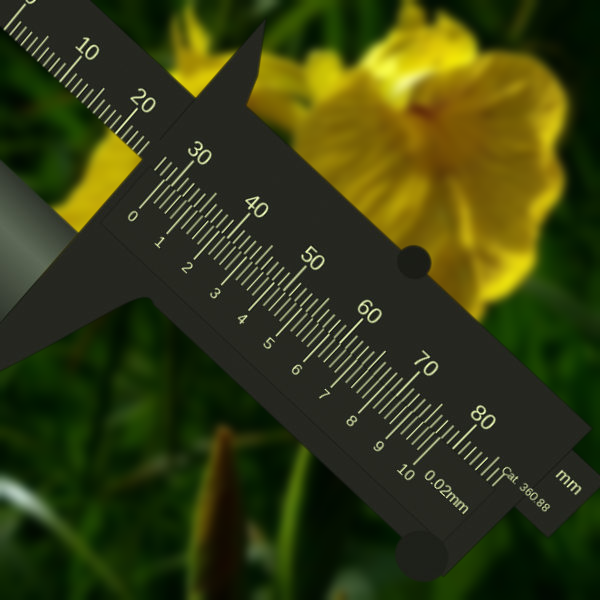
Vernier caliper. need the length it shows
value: 28.8 mm
